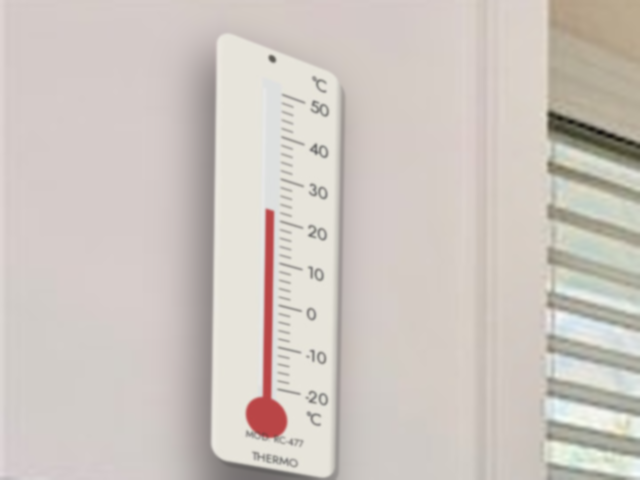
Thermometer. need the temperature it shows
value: 22 °C
